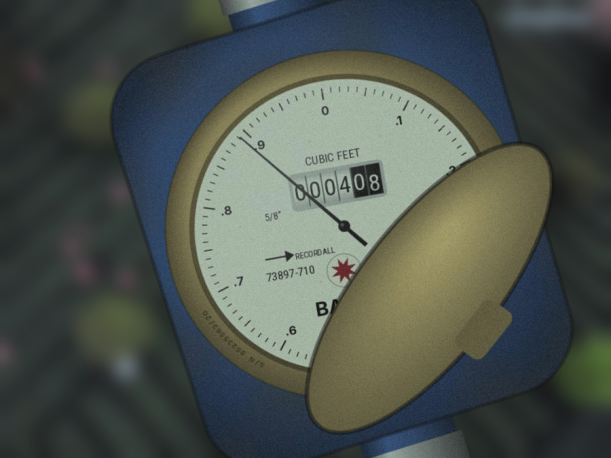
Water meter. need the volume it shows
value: 407.89 ft³
